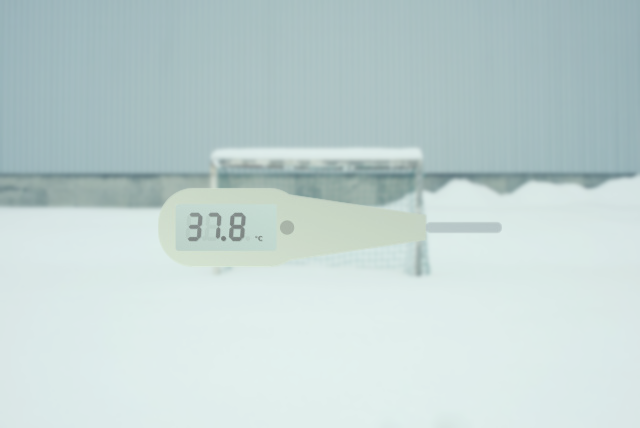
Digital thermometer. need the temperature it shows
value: 37.8 °C
